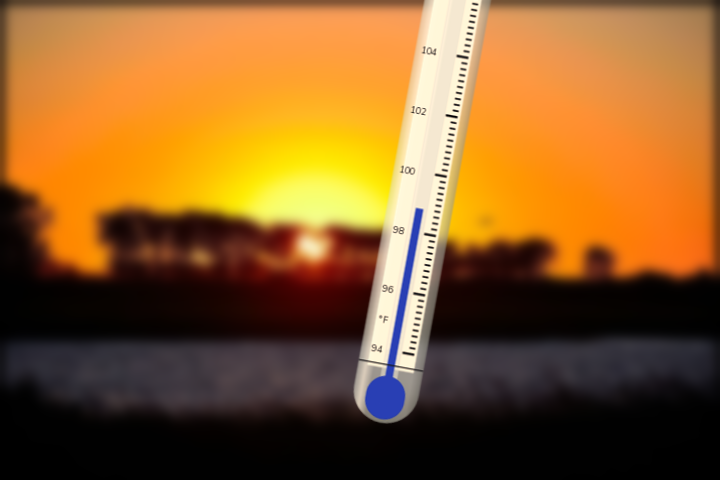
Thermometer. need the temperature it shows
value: 98.8 °F
